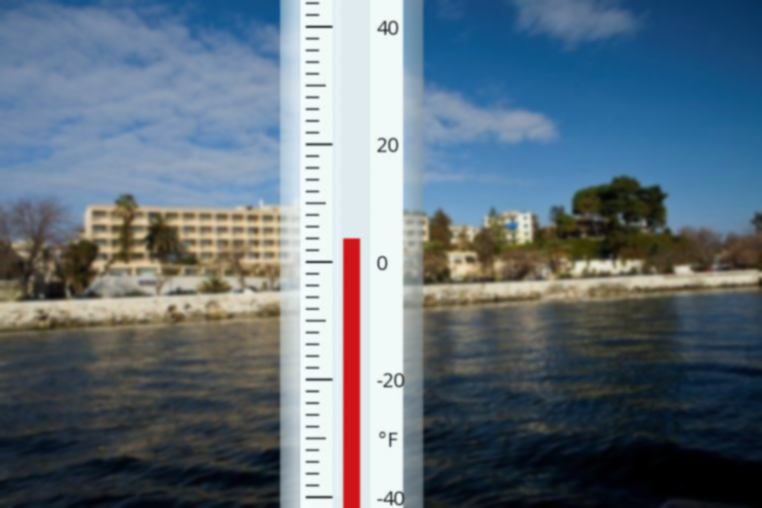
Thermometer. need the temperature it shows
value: 4 °F
